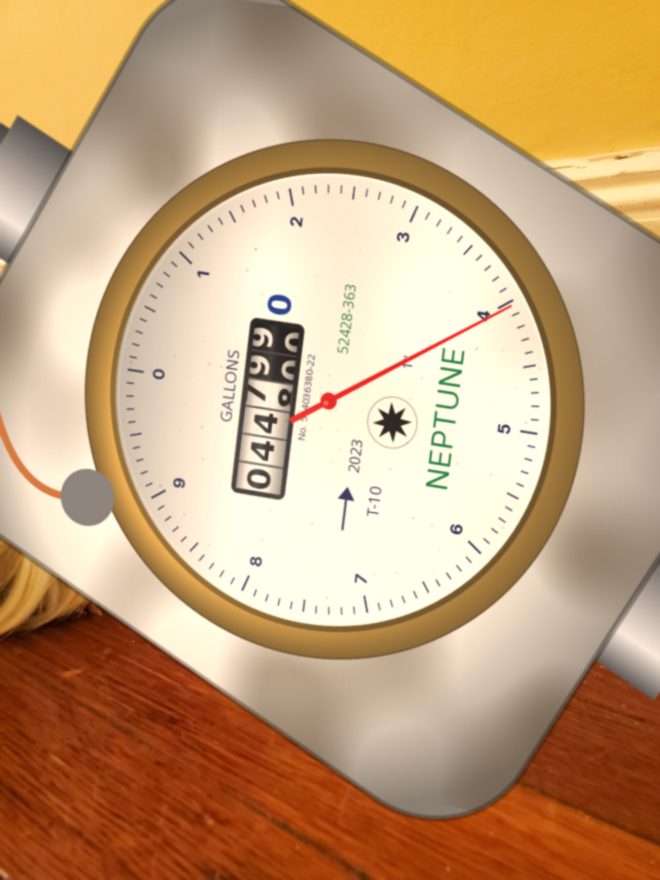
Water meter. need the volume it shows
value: 447994.0 gal
